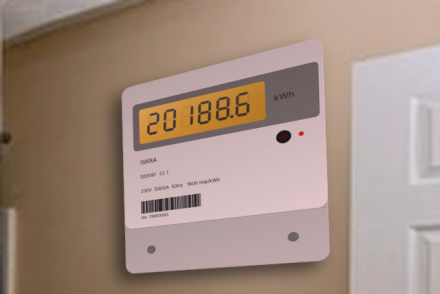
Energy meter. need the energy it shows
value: 20188.6 kWh
